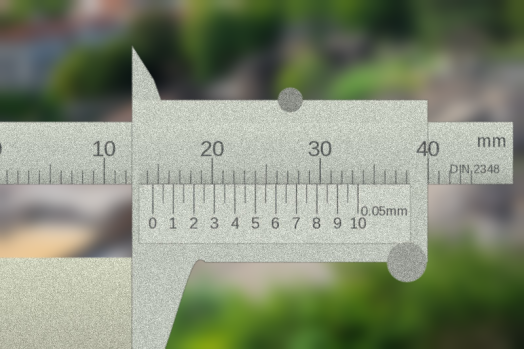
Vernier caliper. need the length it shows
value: 14.5 mm
